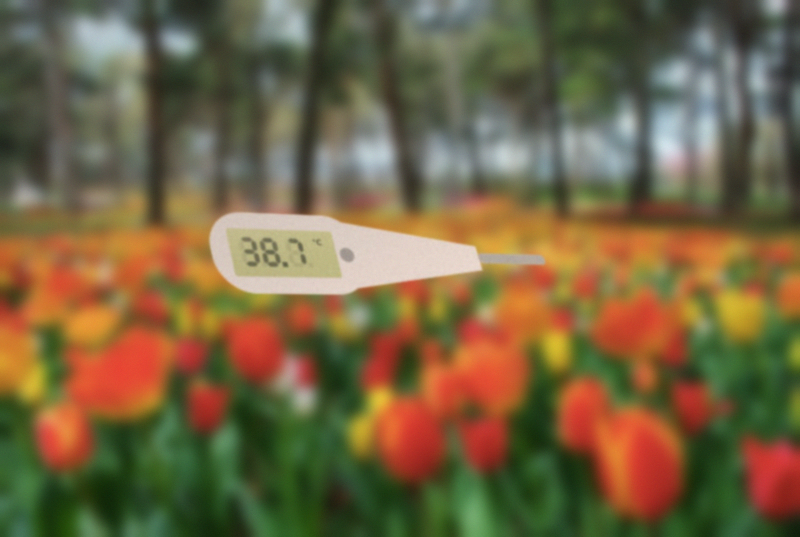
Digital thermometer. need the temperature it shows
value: 38.7 °C
